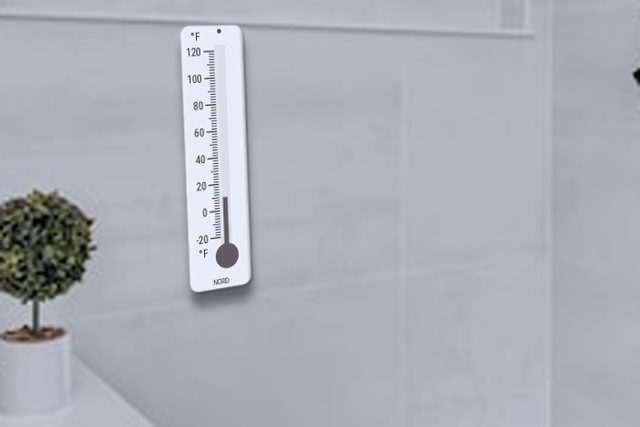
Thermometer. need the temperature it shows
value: 10 °F
